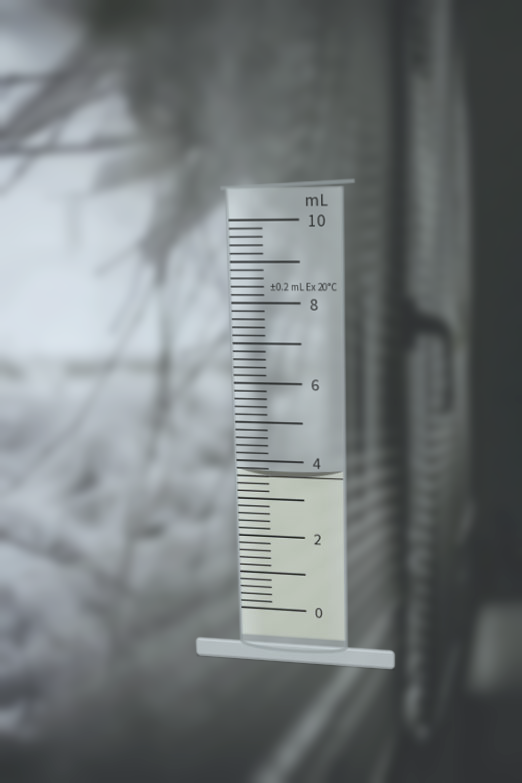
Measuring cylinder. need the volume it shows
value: 3.6 mL
